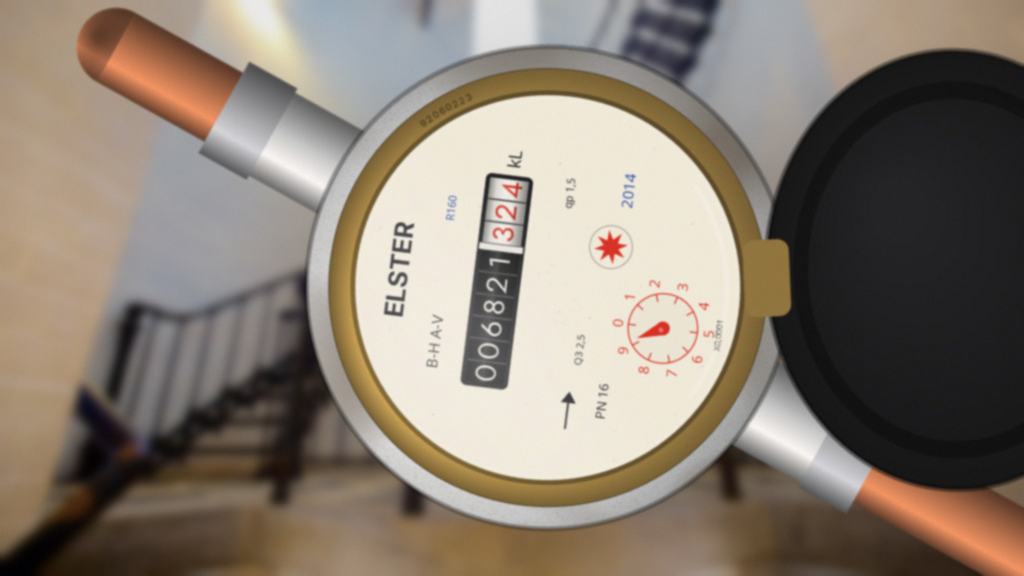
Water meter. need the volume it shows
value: 6821.3239 kL
